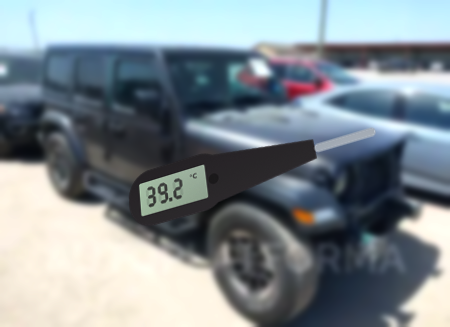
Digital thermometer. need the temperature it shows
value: 39.2 °C
